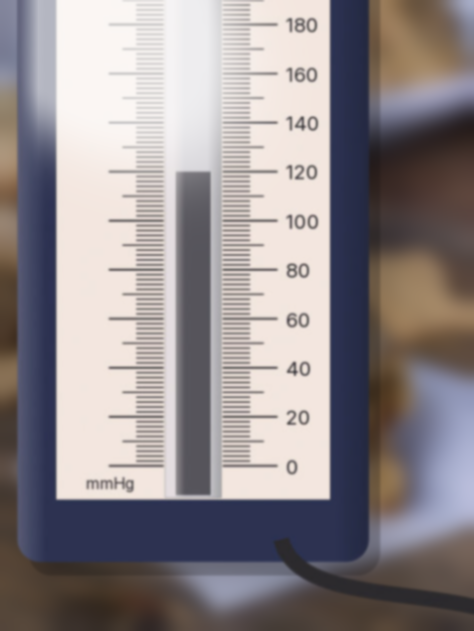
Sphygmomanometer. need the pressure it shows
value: 120 mmHg
